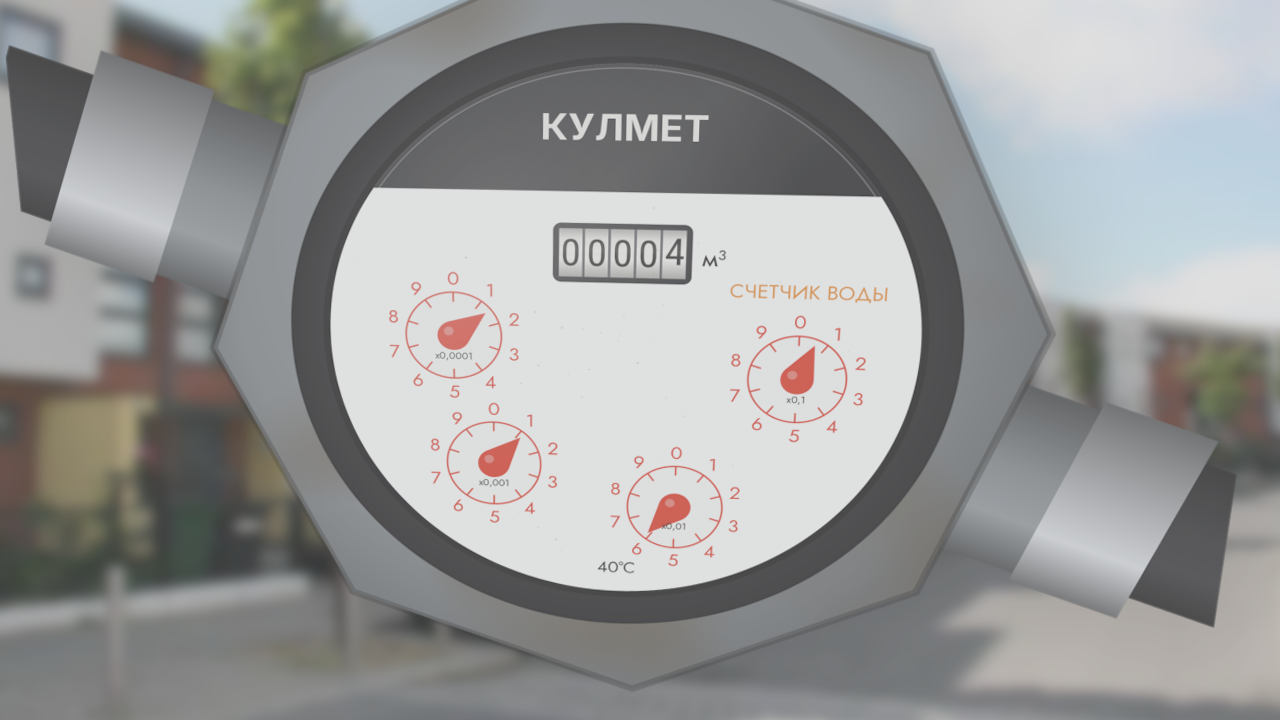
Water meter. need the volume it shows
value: 4.0611 m³
